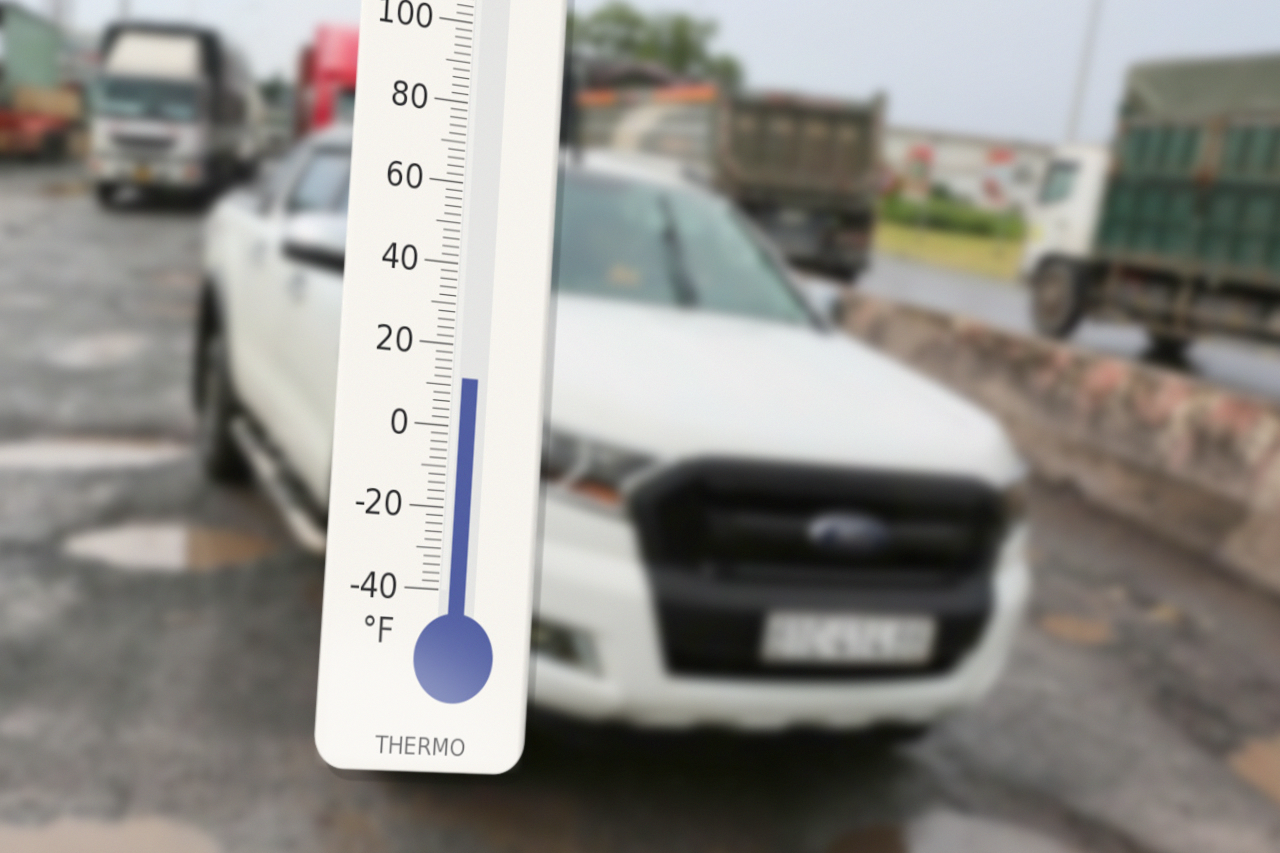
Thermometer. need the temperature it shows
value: 12 °F
